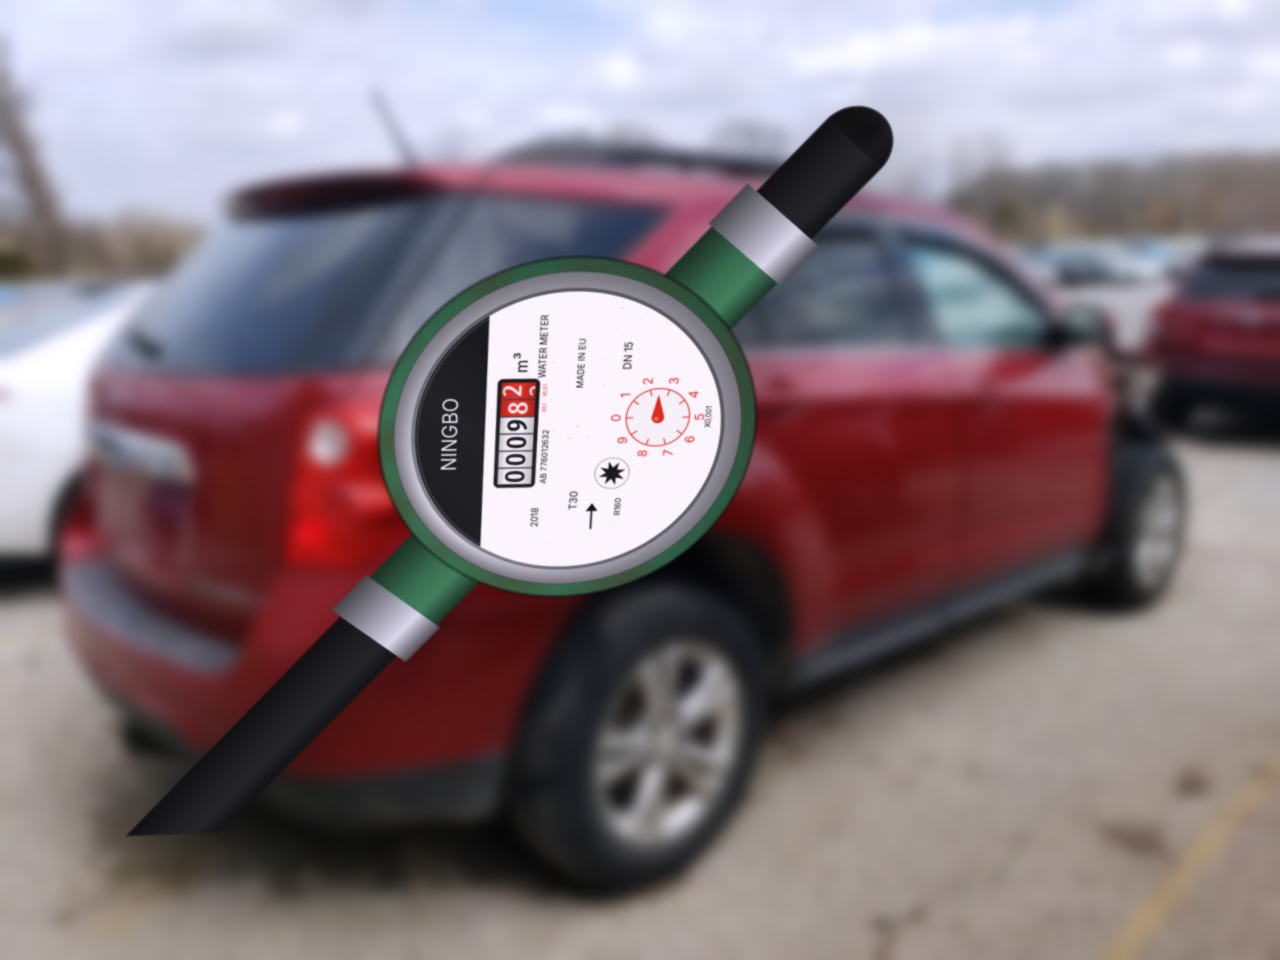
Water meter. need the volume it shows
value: 9.822 m³
